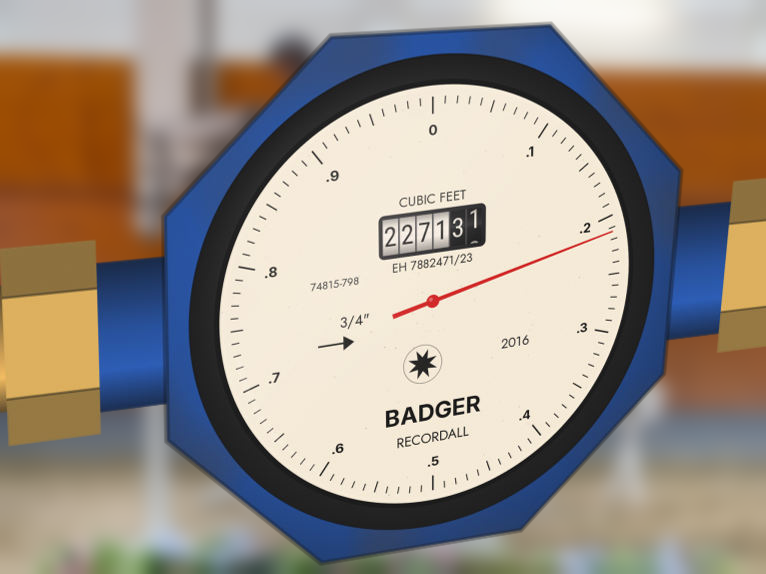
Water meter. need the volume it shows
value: 227131.21 ft³
